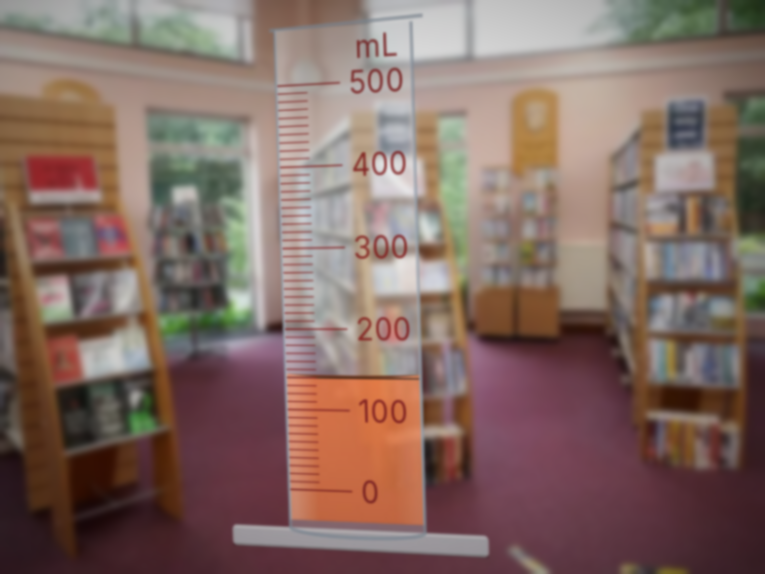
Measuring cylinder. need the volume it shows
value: 140 mL
